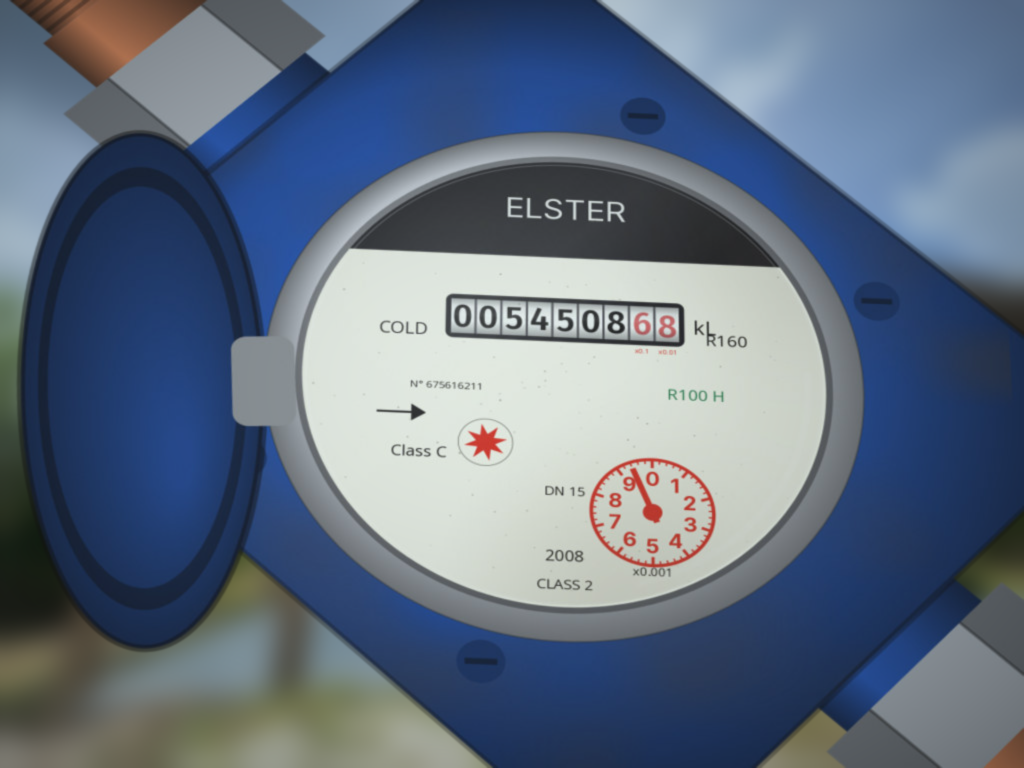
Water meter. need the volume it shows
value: 54508.679 kL
